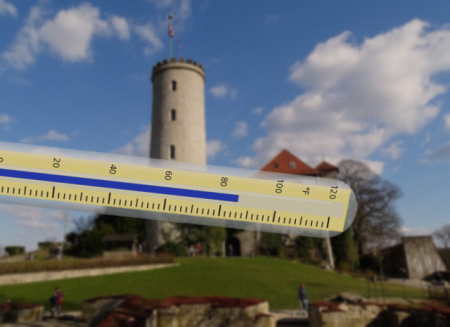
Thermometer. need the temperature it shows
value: 86 °F
